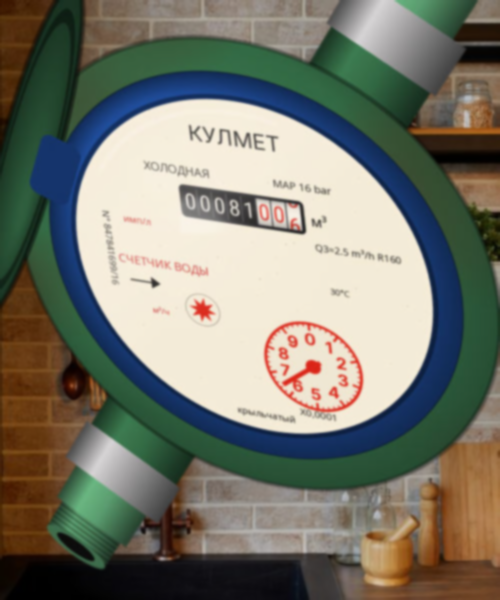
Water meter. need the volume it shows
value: 81.0056 m³
